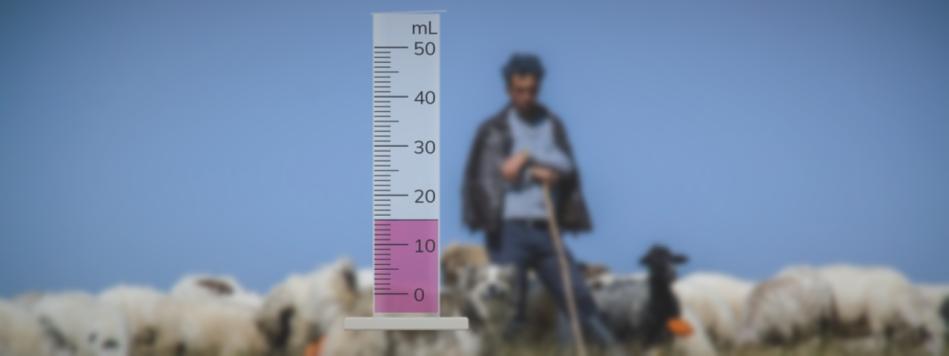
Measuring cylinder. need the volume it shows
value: 15 mL
